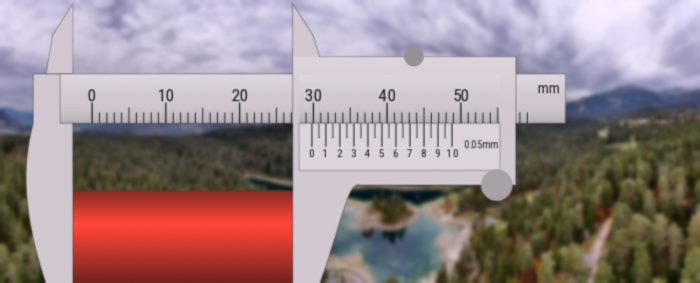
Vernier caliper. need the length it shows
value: 29.8 mm
